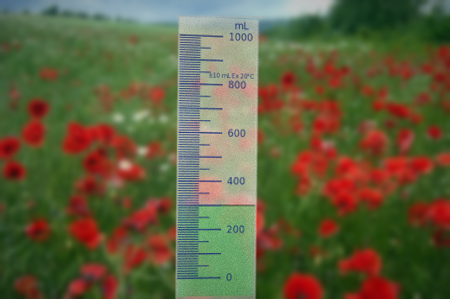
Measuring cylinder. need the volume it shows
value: 300 mL
